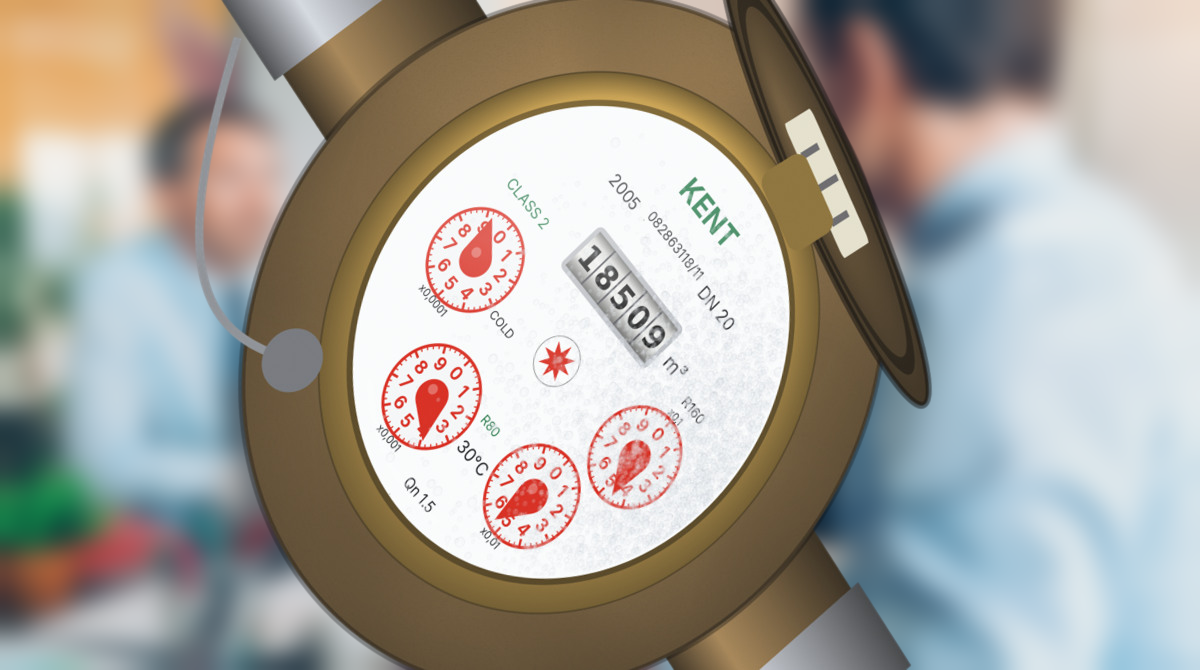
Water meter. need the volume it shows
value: 18509.4539 m³
